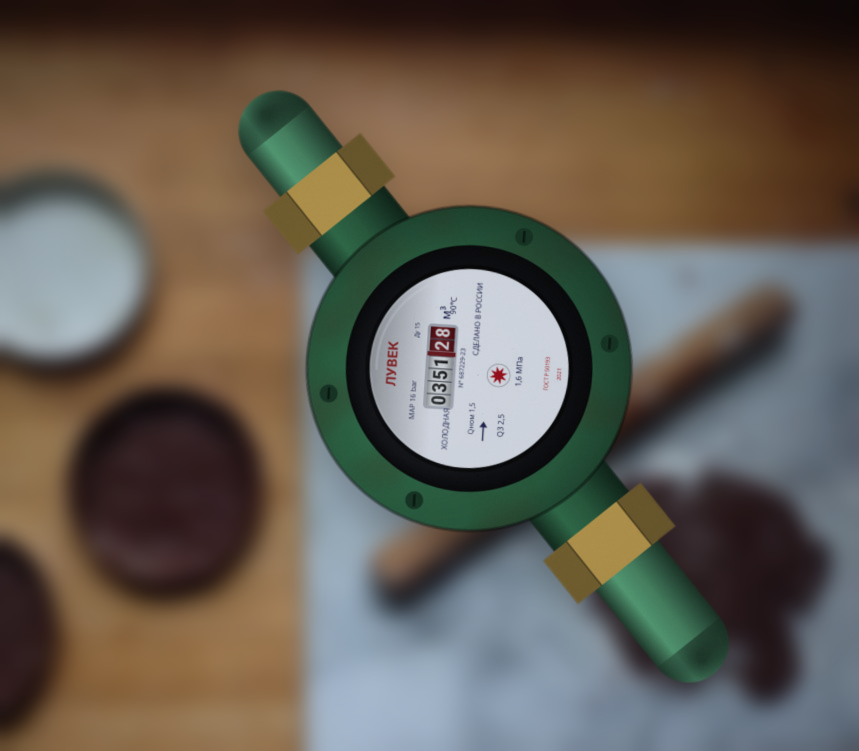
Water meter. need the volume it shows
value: 351.28 m³
